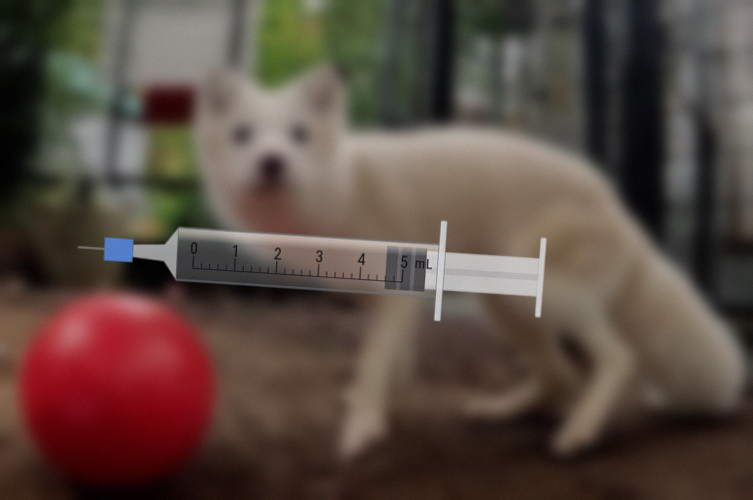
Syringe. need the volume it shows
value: 4.6 mL
